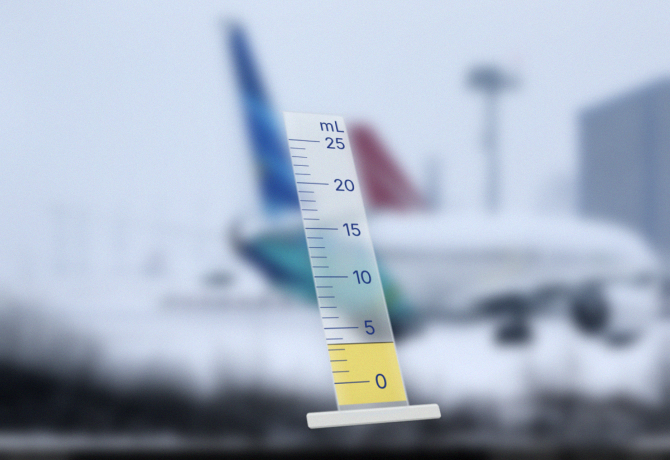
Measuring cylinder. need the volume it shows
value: 3.5 mL
